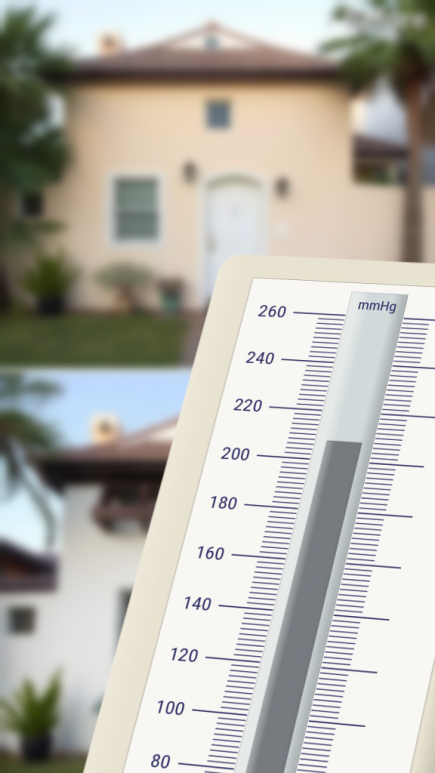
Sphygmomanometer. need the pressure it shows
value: 208 mmHg
